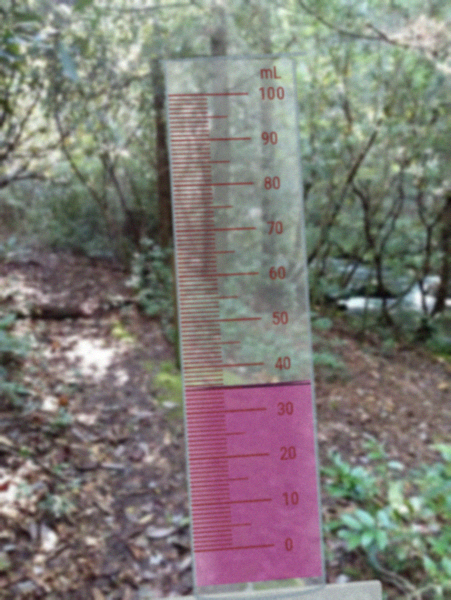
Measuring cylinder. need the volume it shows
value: 35 mL
